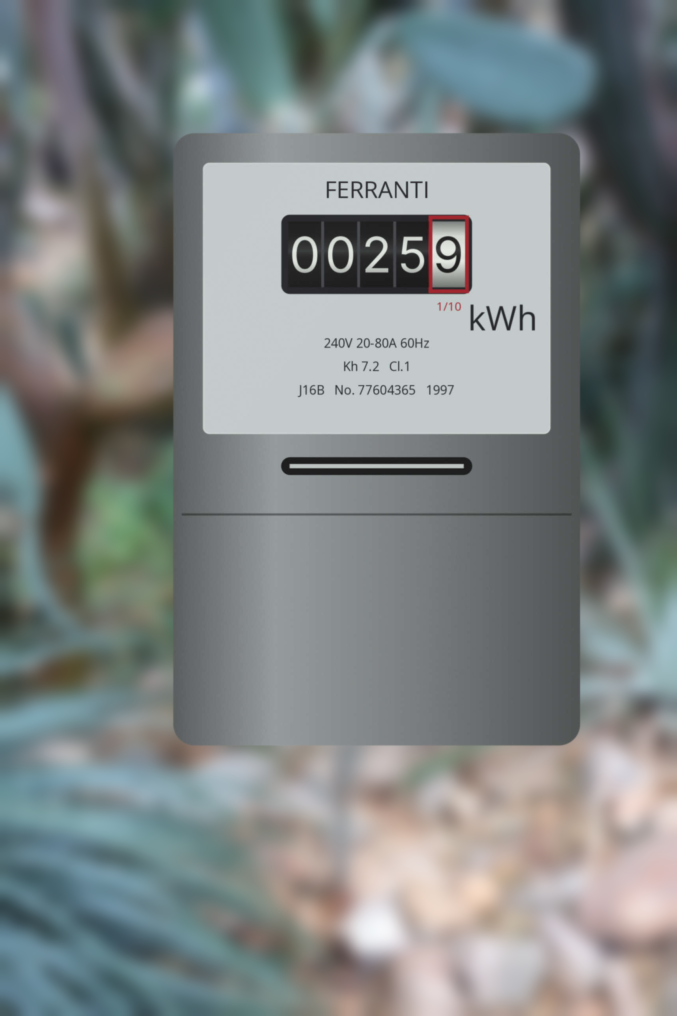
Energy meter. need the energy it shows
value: 25.9 kWh
